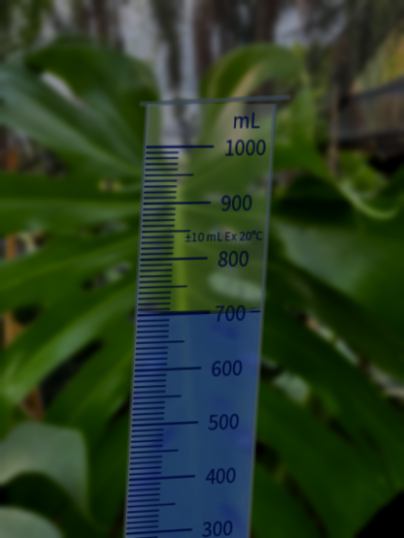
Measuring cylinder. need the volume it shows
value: 700 mL
